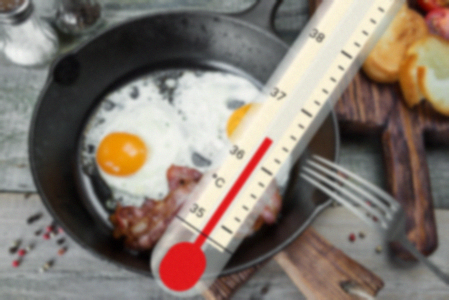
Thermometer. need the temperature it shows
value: 36.4 °C
